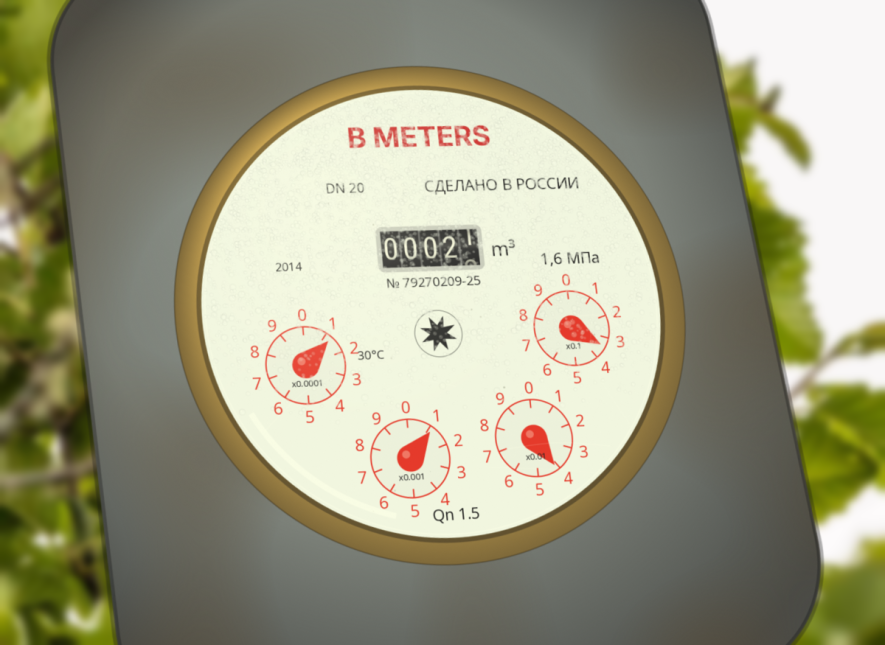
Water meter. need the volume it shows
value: 21.3411 m³
